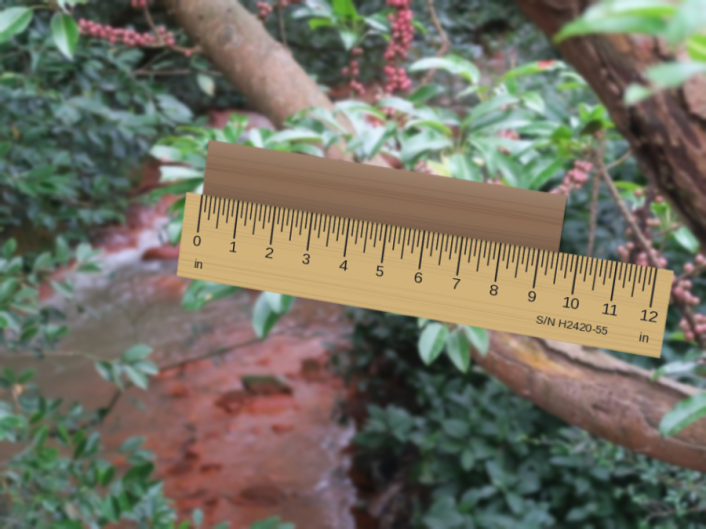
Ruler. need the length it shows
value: 9.5 in
